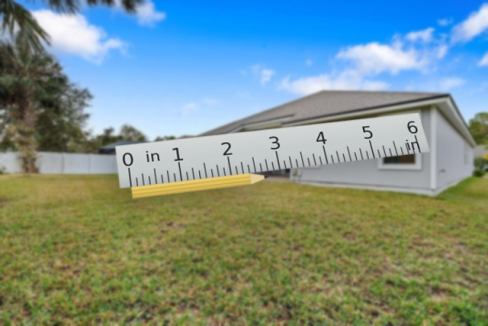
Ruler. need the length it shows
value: 2.75 in
